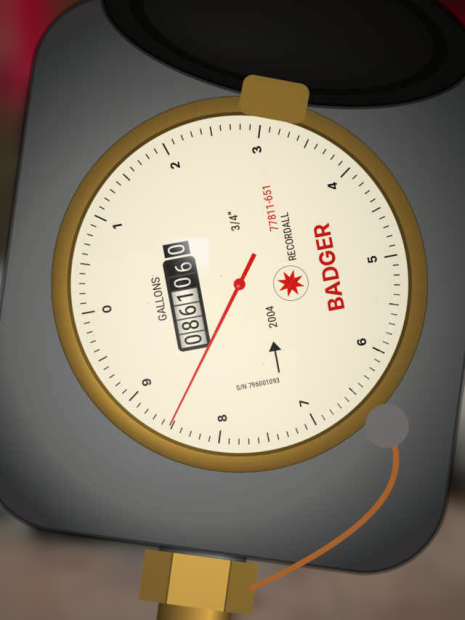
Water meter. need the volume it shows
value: 861058.5 gal
